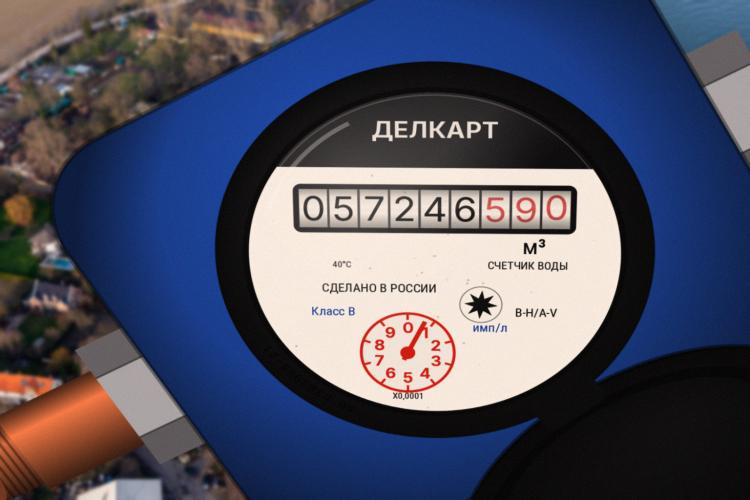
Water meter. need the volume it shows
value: 57246.5900 m³
